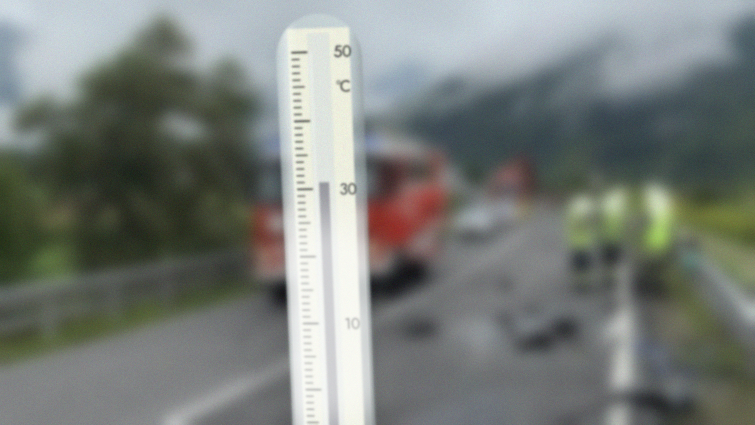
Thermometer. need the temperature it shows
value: 31 °C
